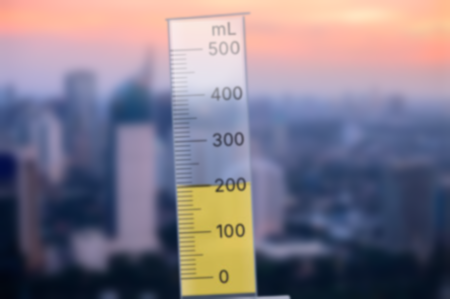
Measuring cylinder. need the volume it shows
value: 200 mL
